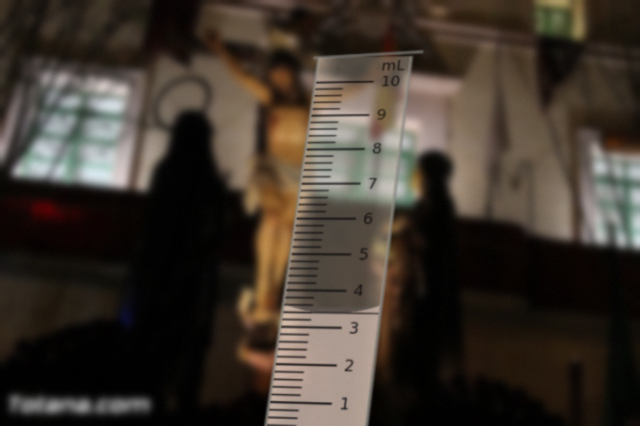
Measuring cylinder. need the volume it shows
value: 3.4 mL
